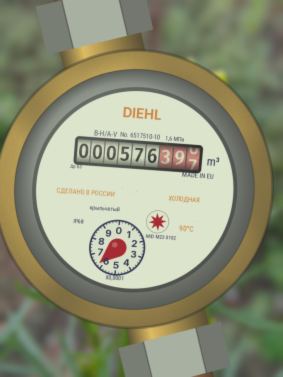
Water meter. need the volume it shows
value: 576.3966 m³
